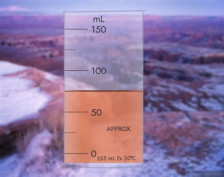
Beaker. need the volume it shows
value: 75 mL
